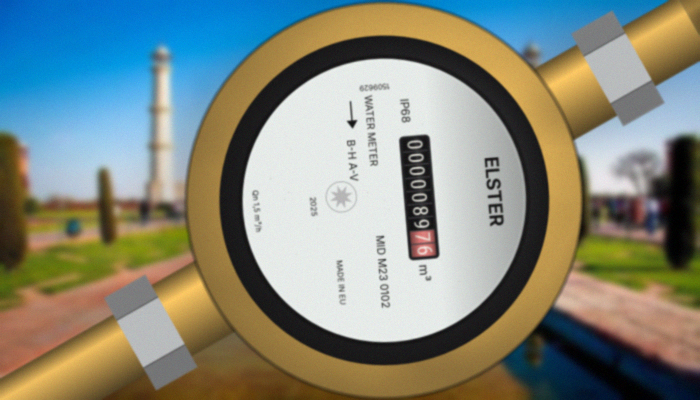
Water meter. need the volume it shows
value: 89.76 m³
